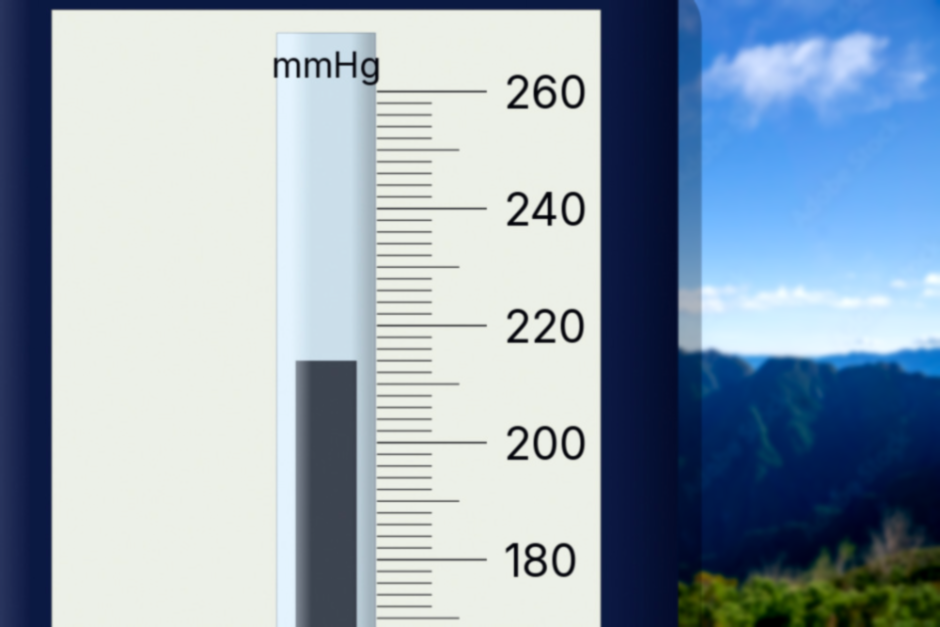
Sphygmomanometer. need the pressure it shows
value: 214 mmHg
